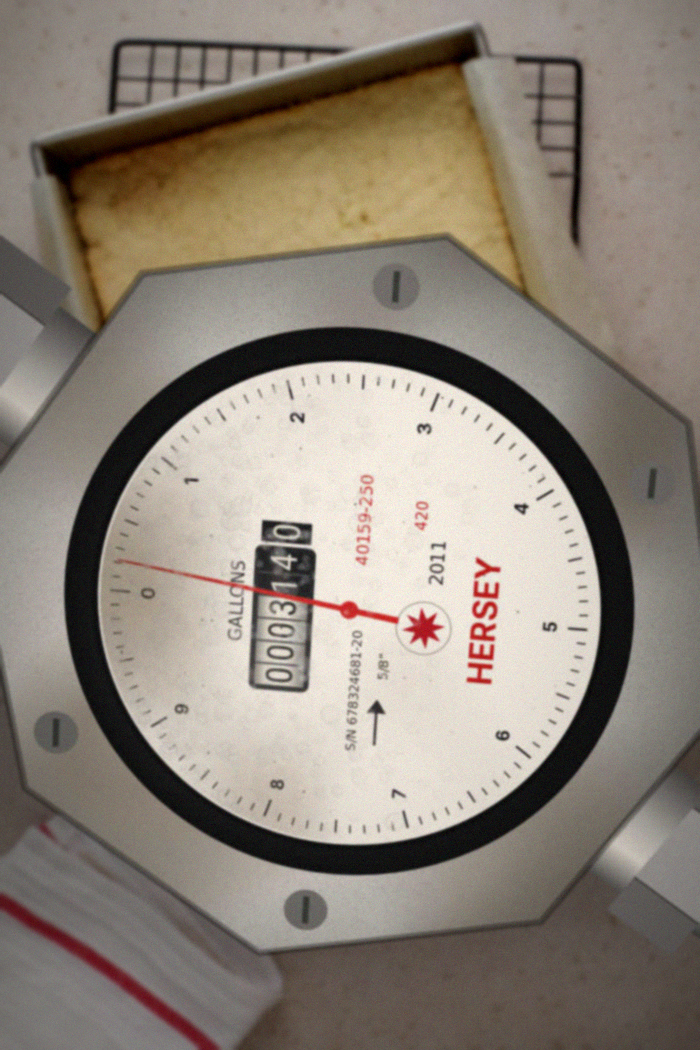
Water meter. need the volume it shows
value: 3140.2 gal
